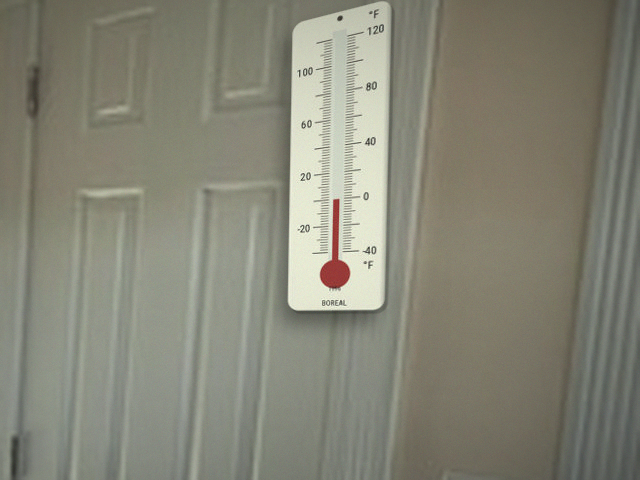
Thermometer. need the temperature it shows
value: 0 °F
